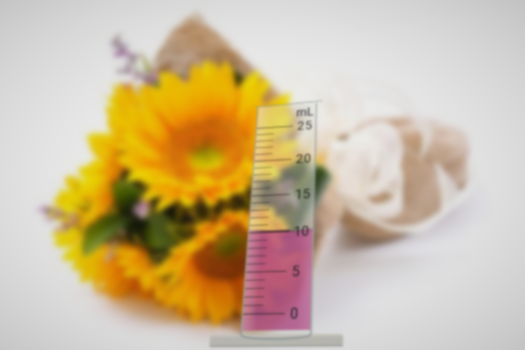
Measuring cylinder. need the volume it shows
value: 10 mL
